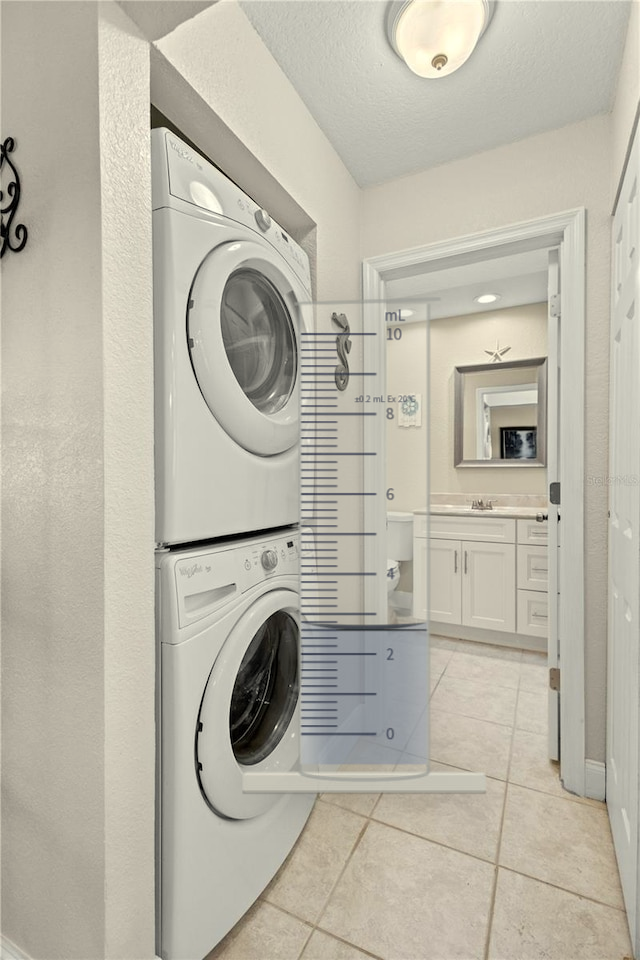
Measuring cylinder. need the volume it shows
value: 2.6 mL
